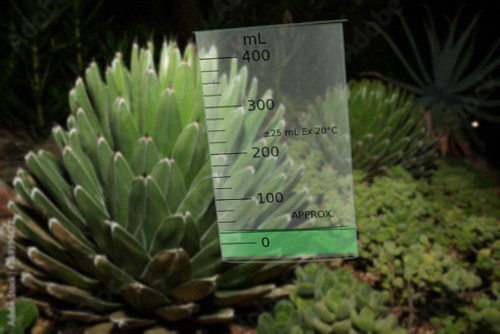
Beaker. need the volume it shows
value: 25 mL
